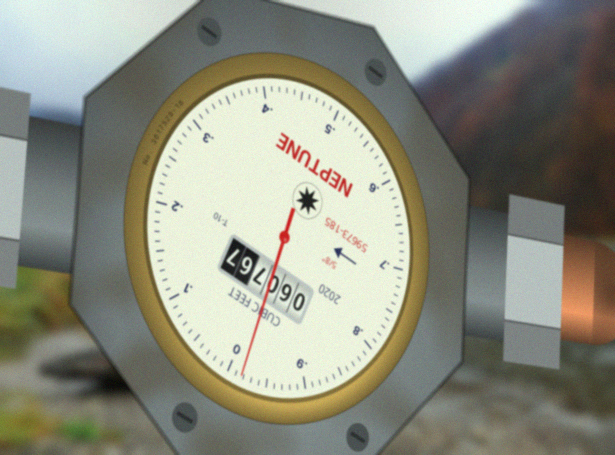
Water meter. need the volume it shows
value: 60766.98 ft³
